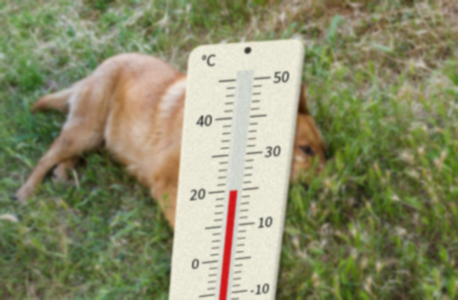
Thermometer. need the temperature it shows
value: 20 °C
